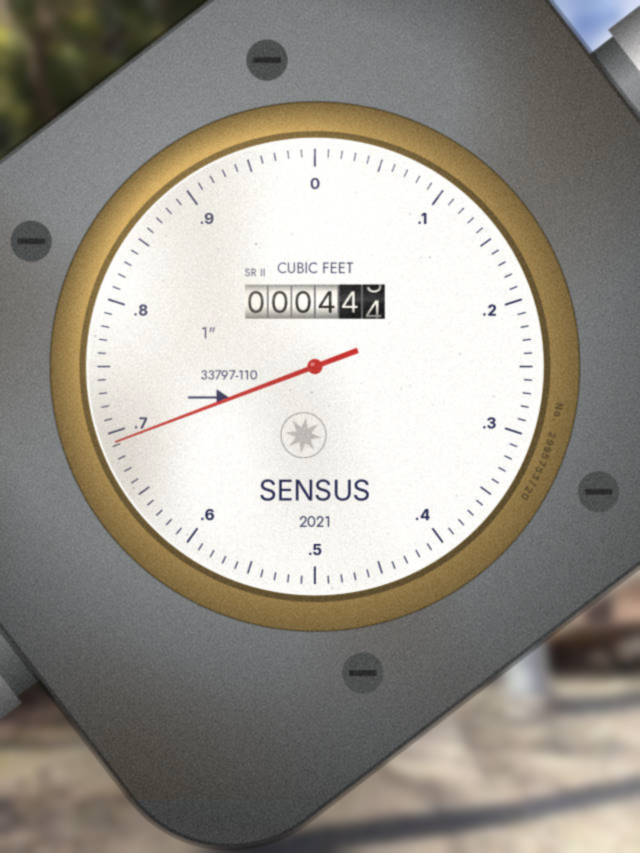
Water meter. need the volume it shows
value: 443.69 ft³
